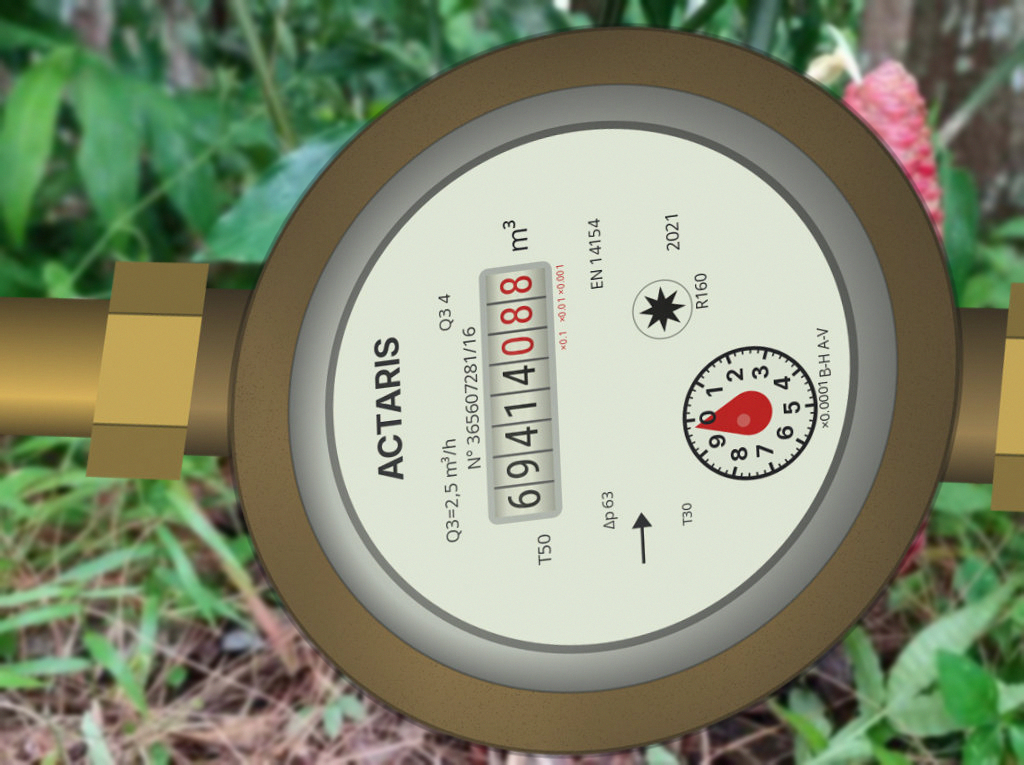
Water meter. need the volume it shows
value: 69414.0879 m³
